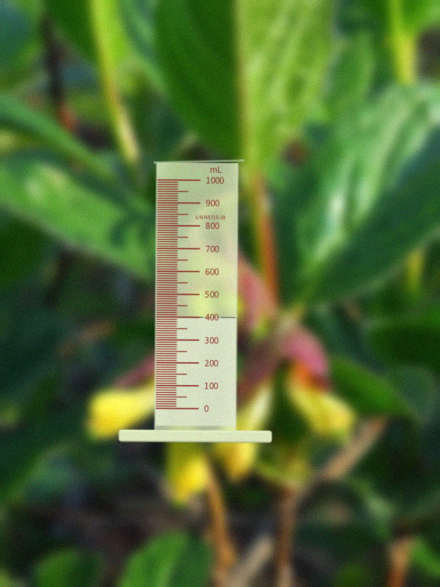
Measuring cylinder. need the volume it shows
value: 400 mL
